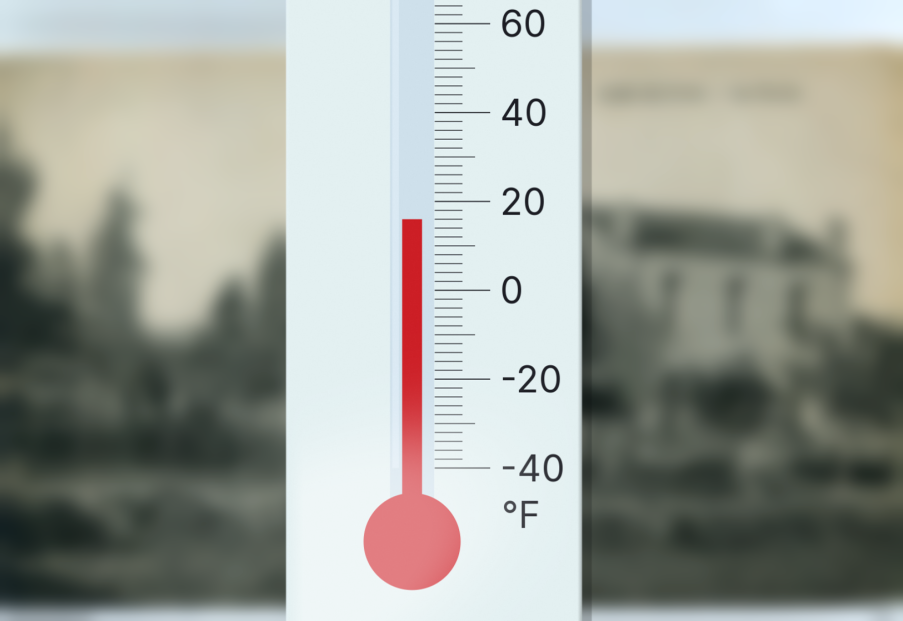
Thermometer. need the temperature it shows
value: 16 °F
